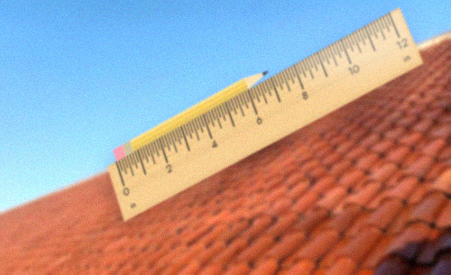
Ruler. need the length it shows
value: 7 in
